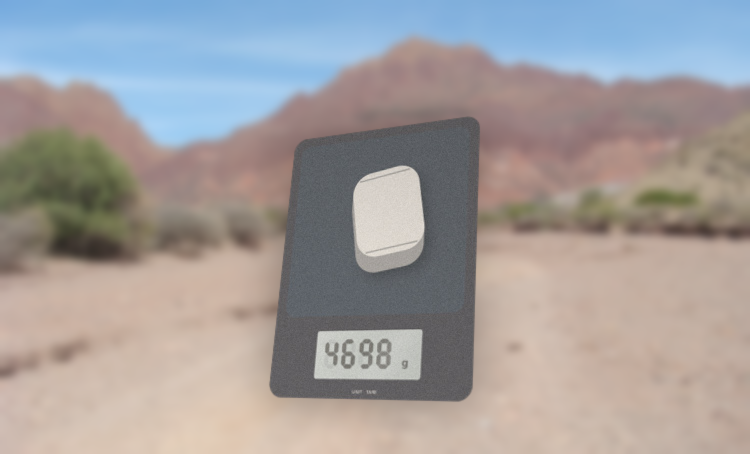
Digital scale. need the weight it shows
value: 4698 g
